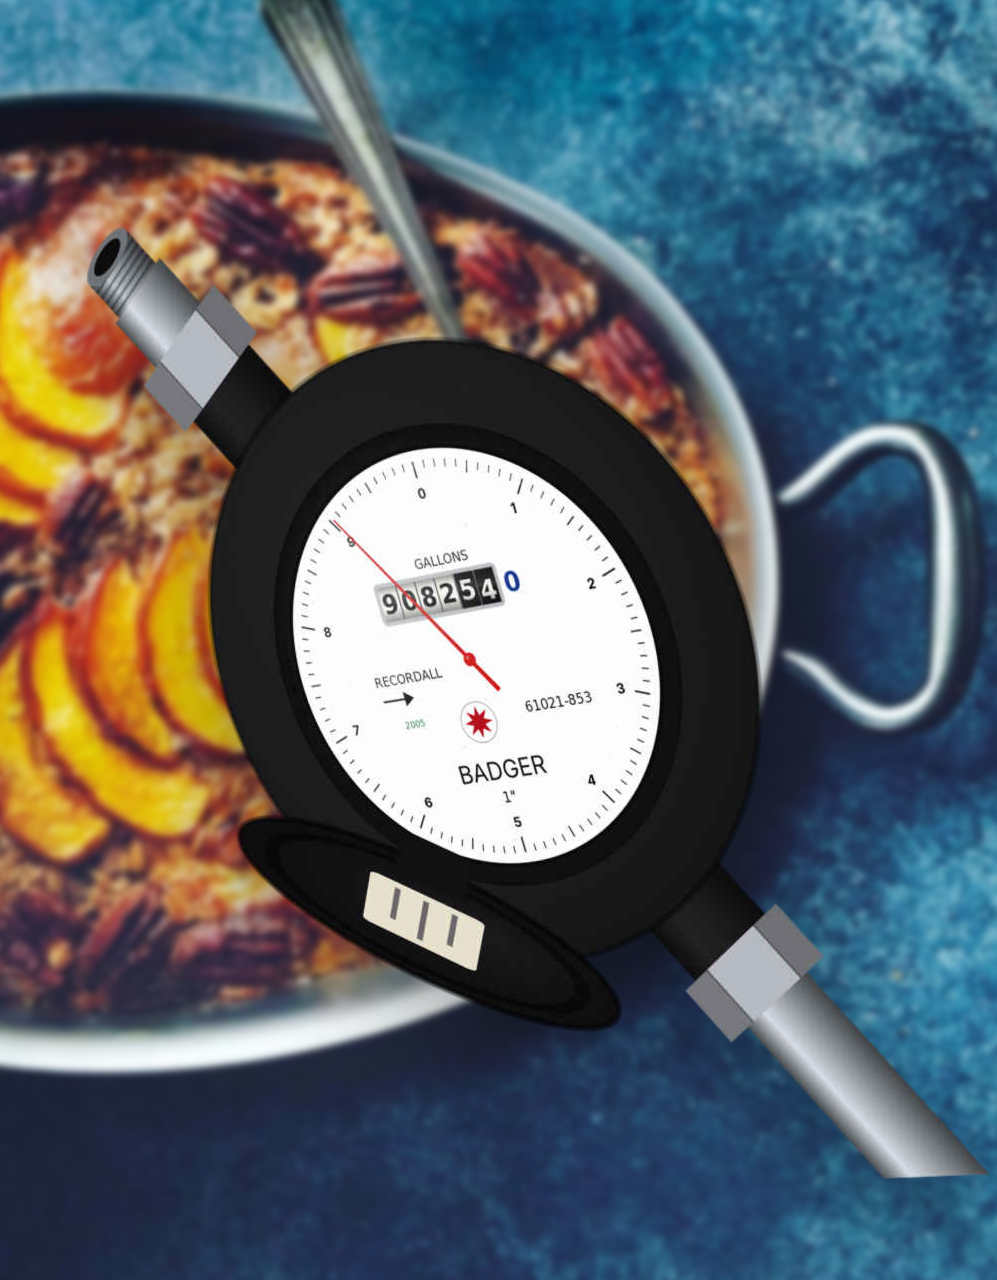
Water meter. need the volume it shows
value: 9082539.0 gal
